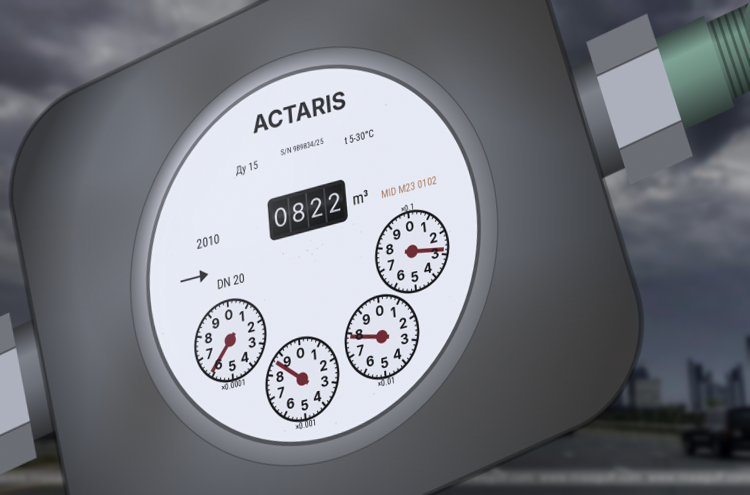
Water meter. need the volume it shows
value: 822.2786 m³
